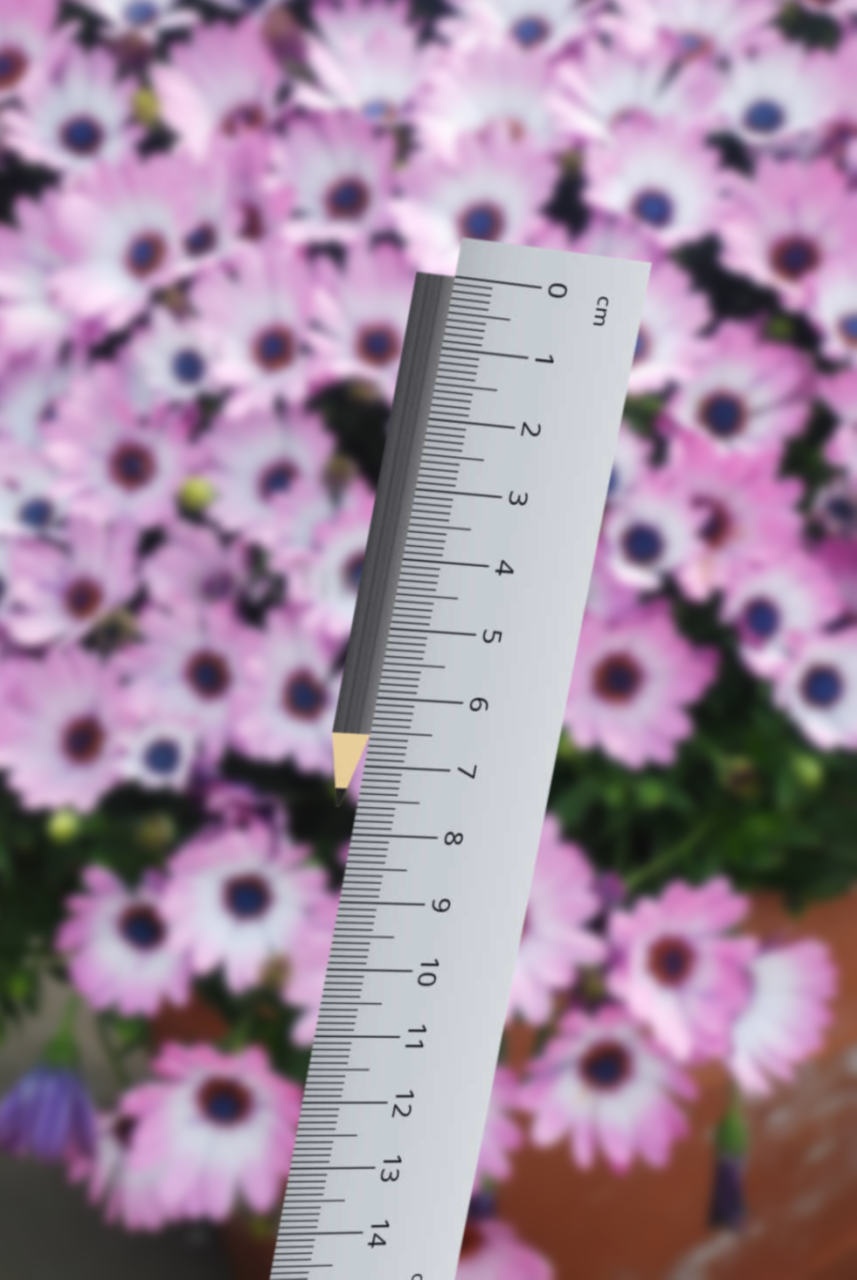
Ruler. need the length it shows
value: 7.6 cm
